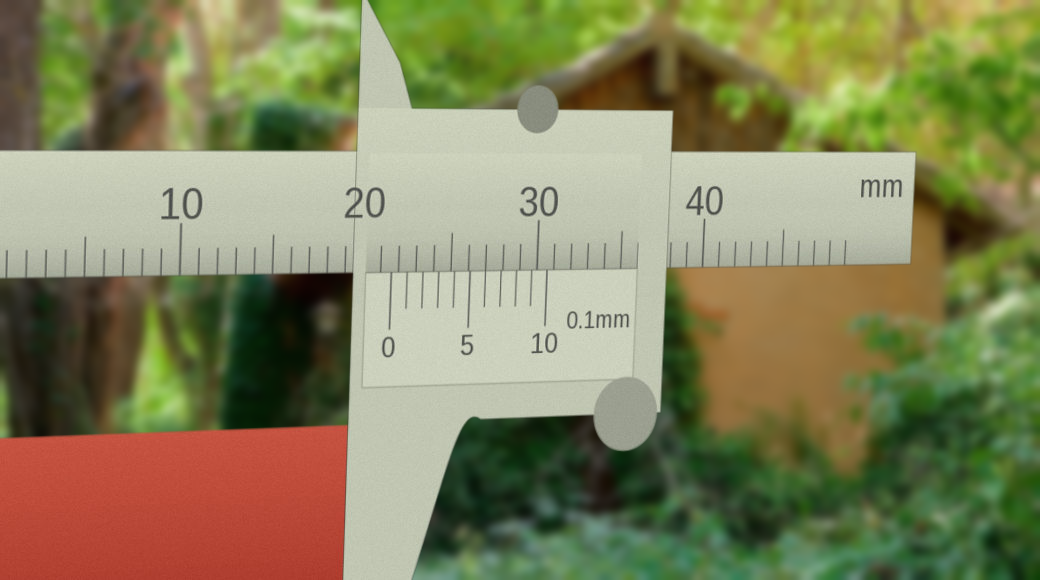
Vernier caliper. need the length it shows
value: 21.6 mm
